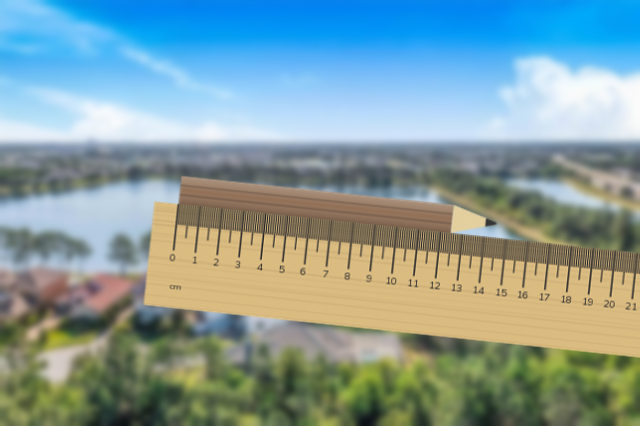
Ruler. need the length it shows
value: 14.5 cm
